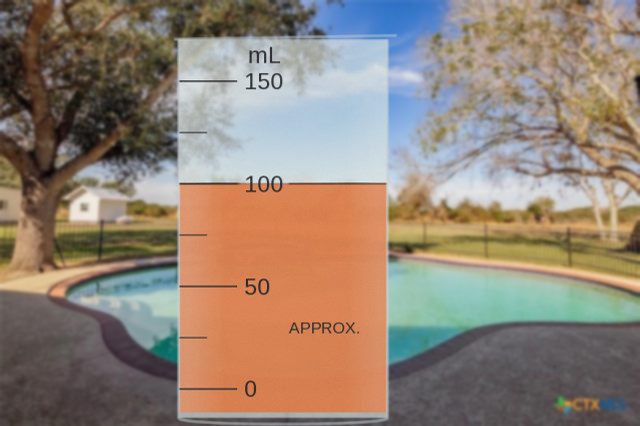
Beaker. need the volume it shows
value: 100 mL
